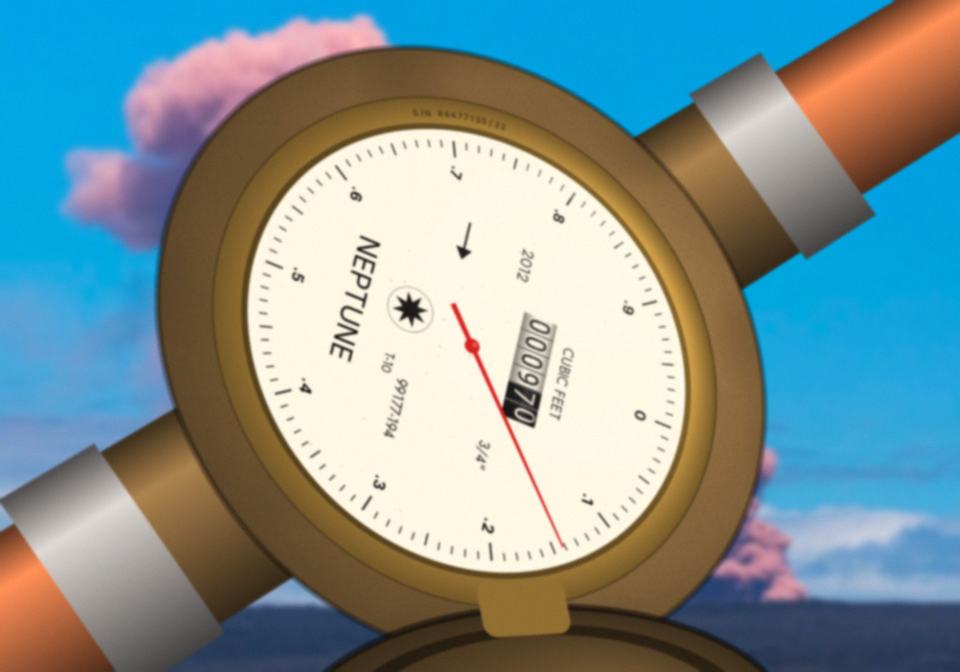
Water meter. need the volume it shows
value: 970.14 ft³
